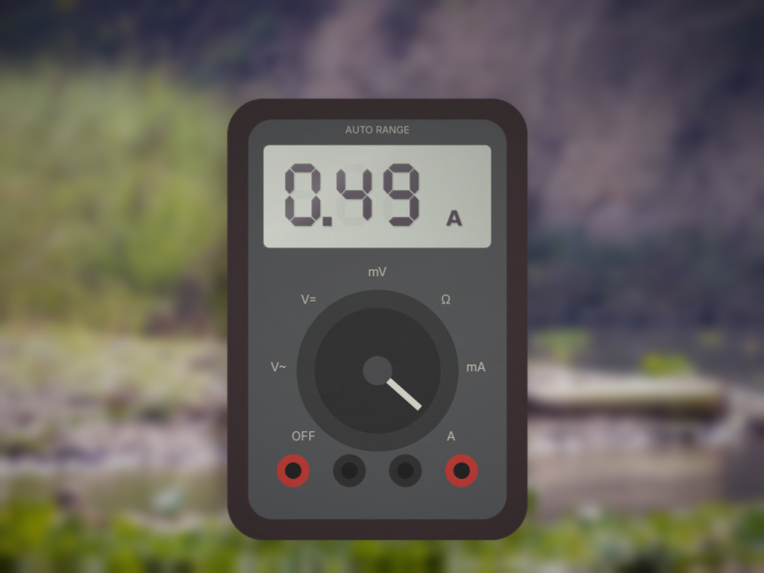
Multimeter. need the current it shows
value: 0.49 A
